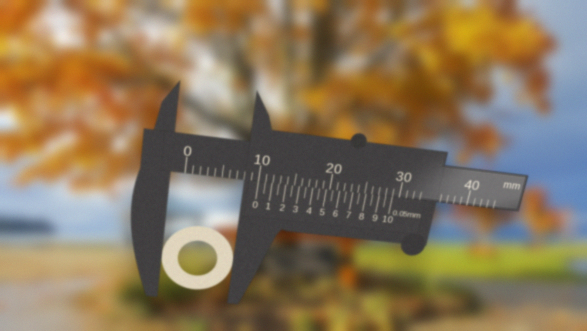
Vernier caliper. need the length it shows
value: 10.0 mm
